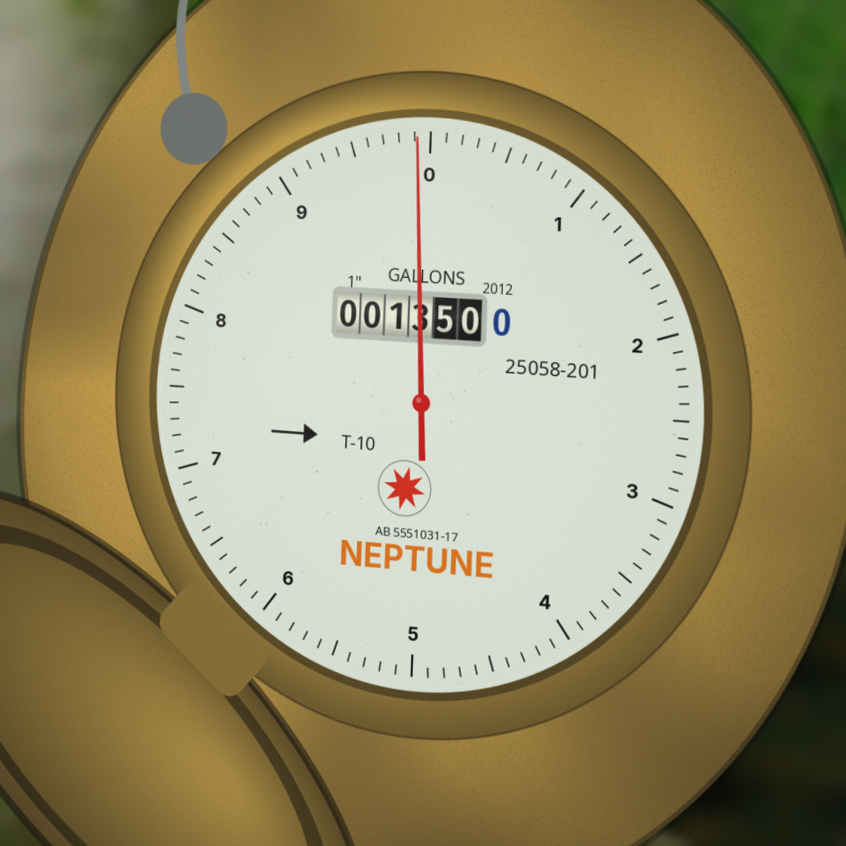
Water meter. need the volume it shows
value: 13499.9 gal
